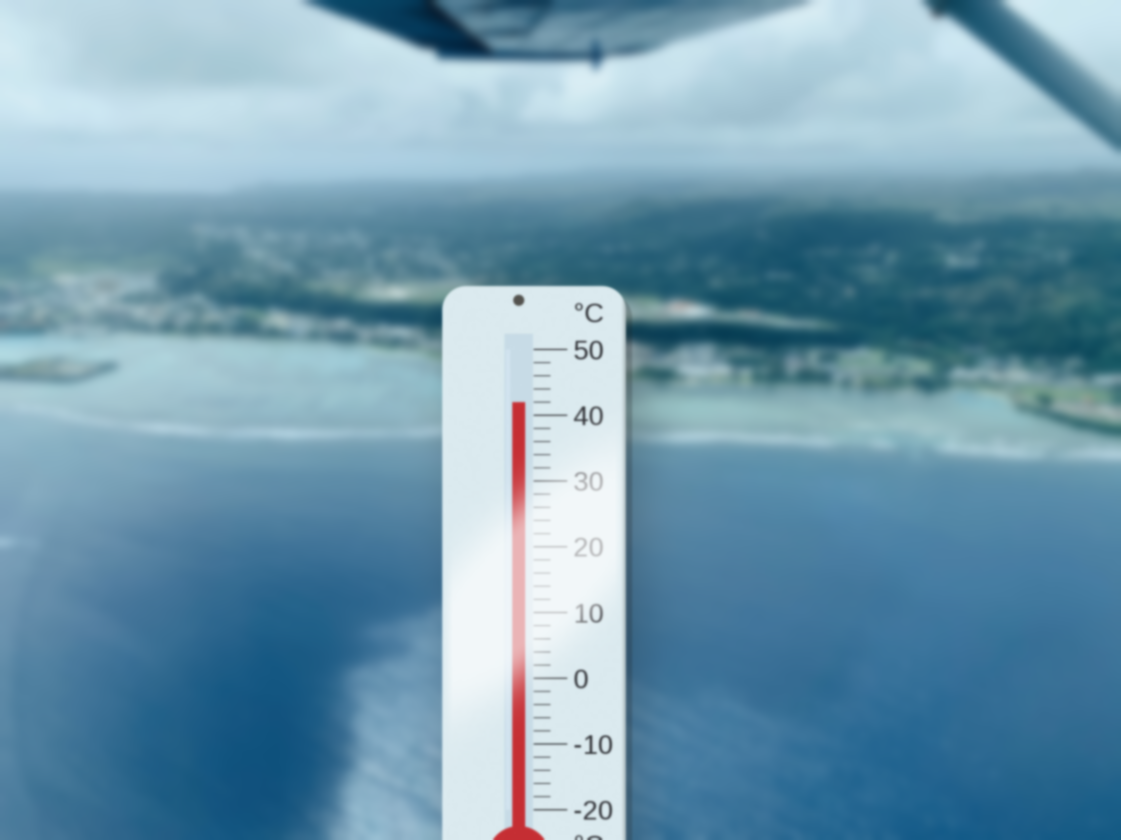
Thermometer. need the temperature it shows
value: 42 °C
